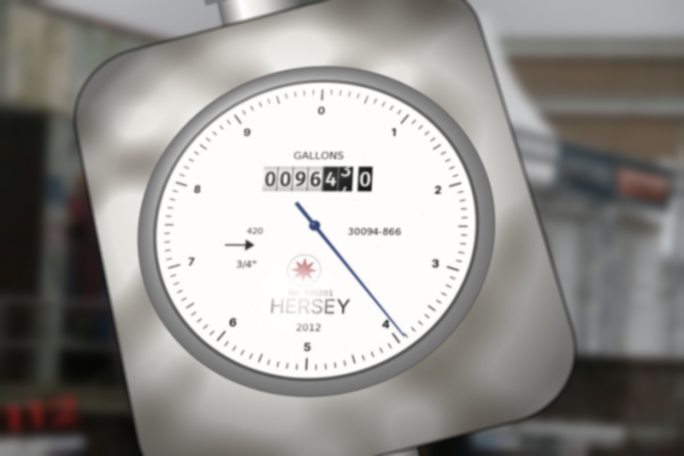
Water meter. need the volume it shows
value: 96433.9 gal
